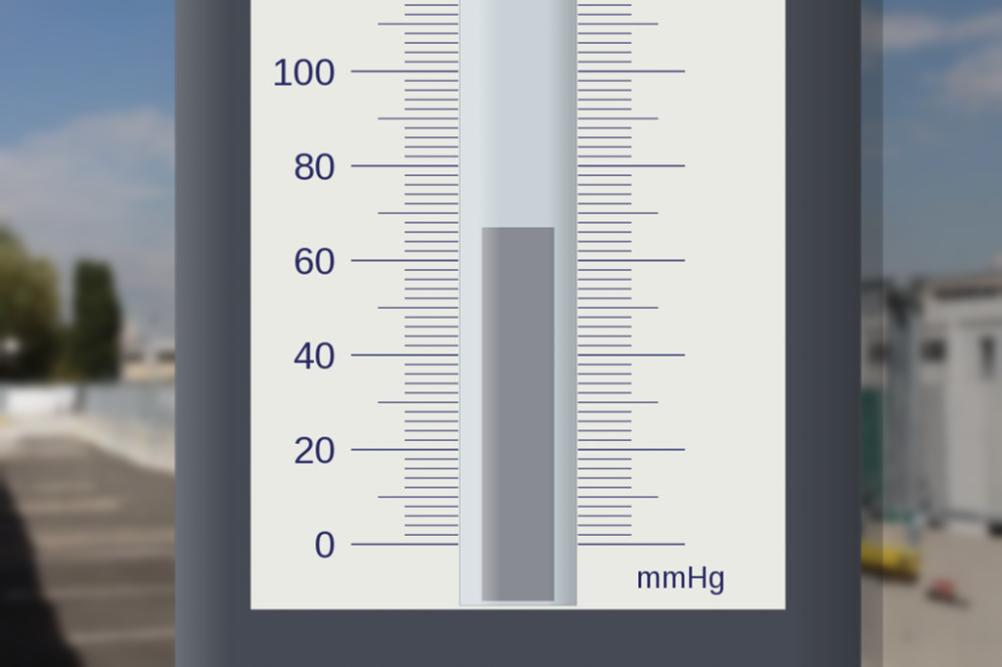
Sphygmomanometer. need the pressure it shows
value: 67 mmHg
